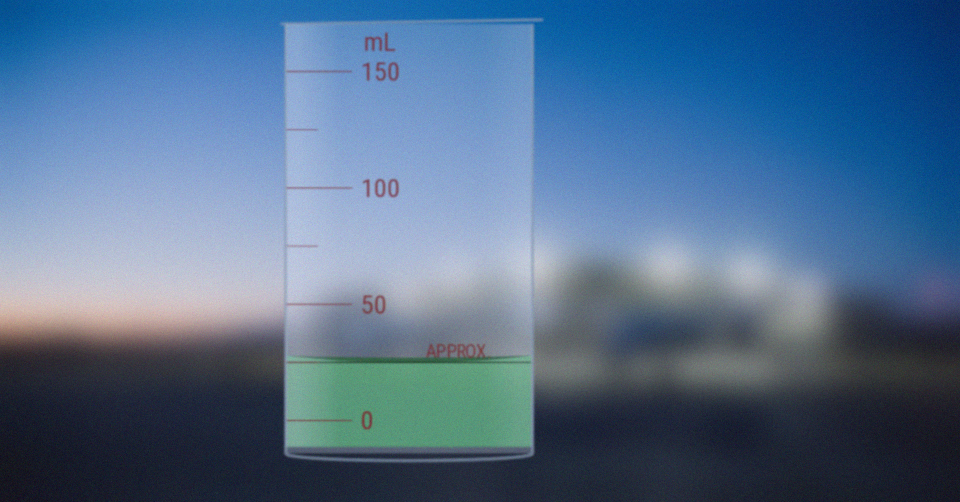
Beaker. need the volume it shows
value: 25 mL
